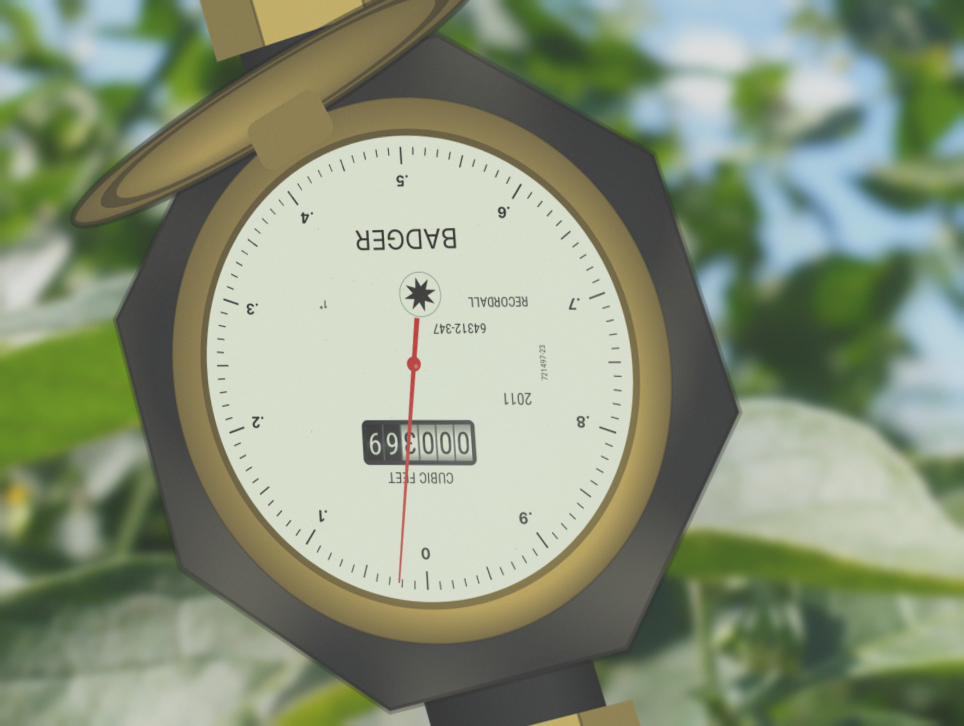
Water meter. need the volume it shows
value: 369.02 ft³
